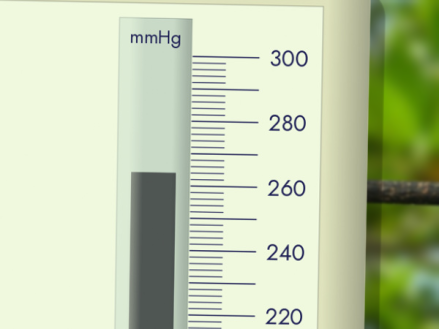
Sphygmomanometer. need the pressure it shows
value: 264 mmHg
